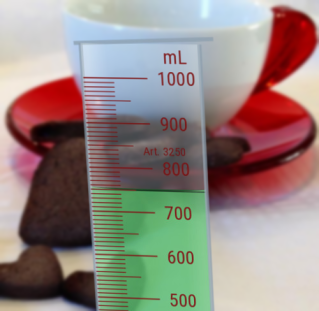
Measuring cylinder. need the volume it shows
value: 750 mL
